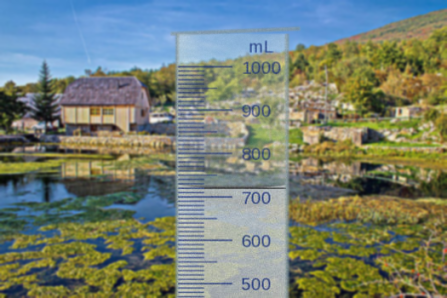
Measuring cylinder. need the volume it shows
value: 720 mL
